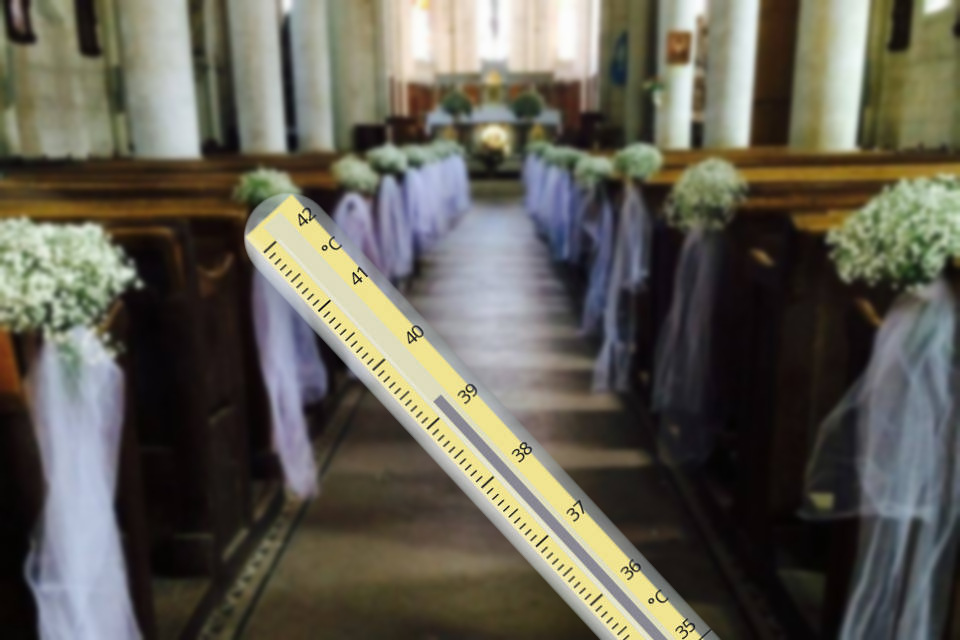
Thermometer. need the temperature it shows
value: 39.2 °C
